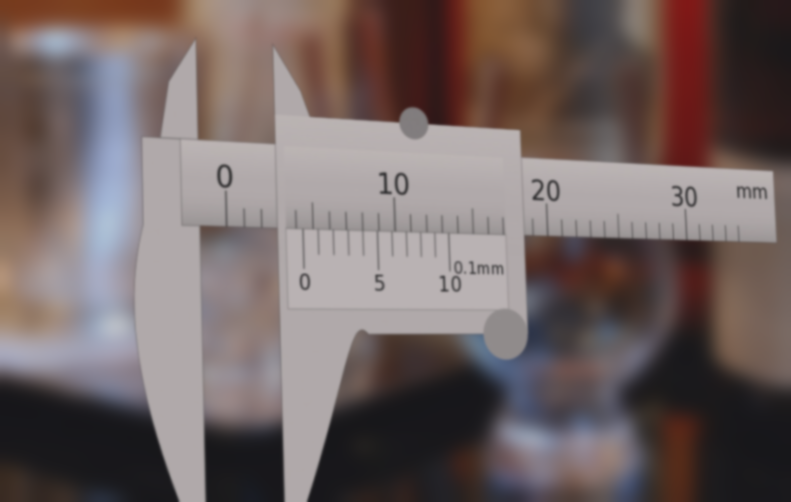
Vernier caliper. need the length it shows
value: 4.4 mm
